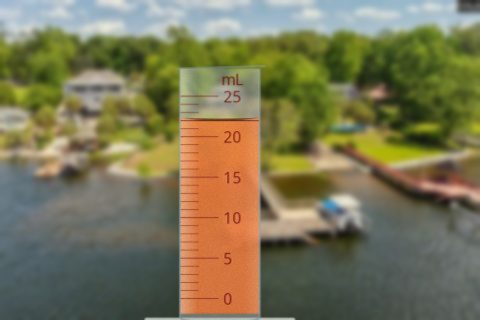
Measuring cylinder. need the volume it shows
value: 22 mL
